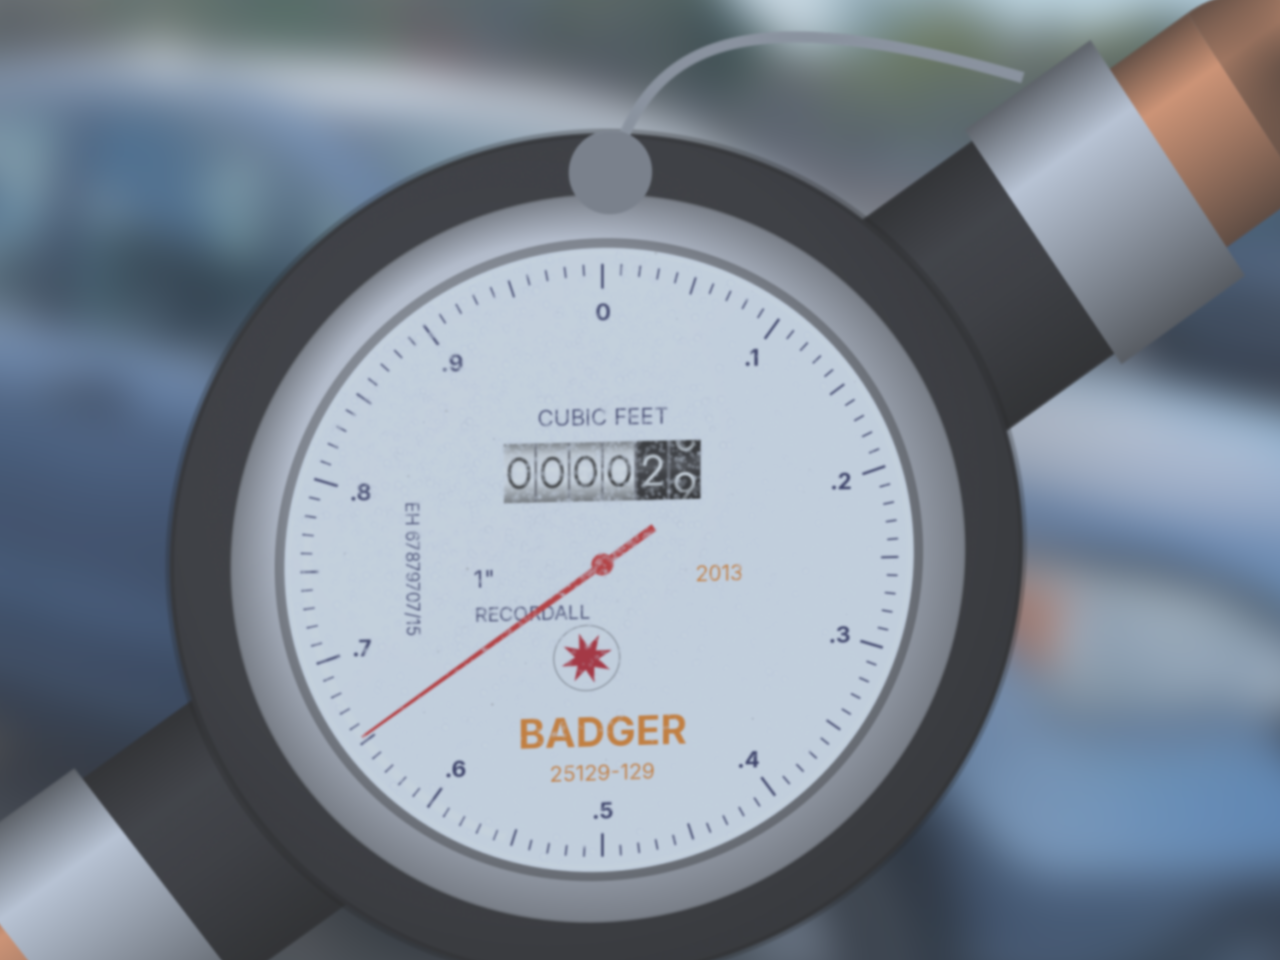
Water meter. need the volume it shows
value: 28.65 ft³
